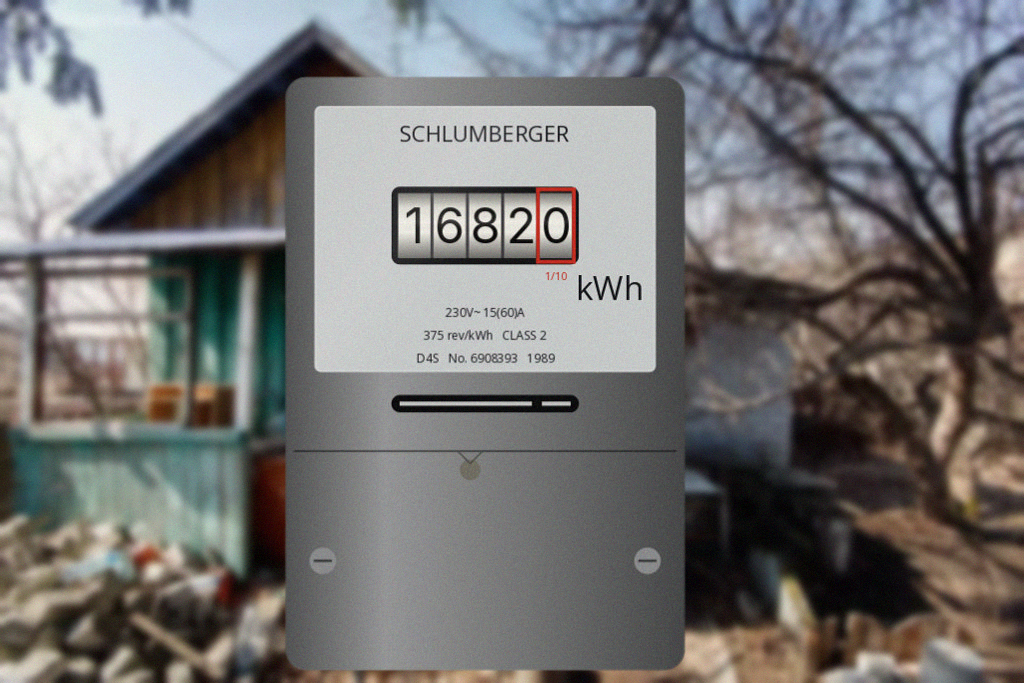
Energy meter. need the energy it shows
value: 1682.0 kWh
